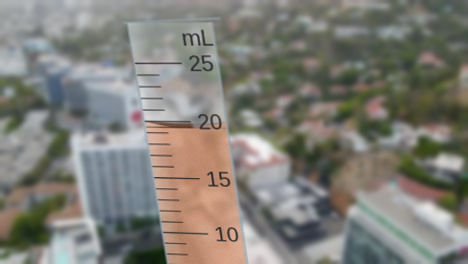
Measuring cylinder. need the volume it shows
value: 19.5 mL
